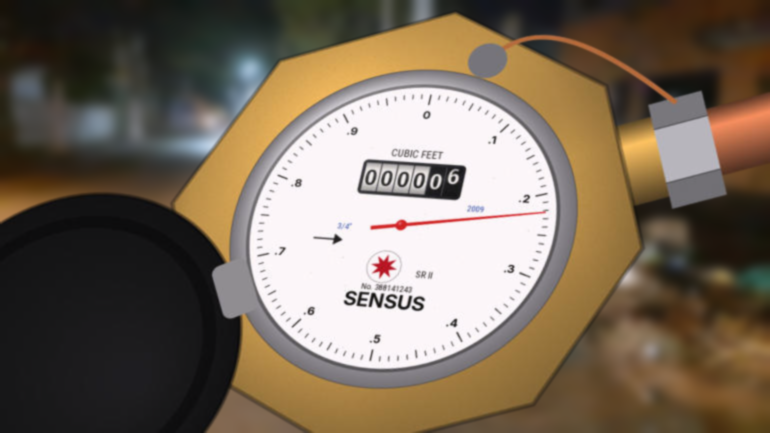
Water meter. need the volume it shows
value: 6.22 ft³
